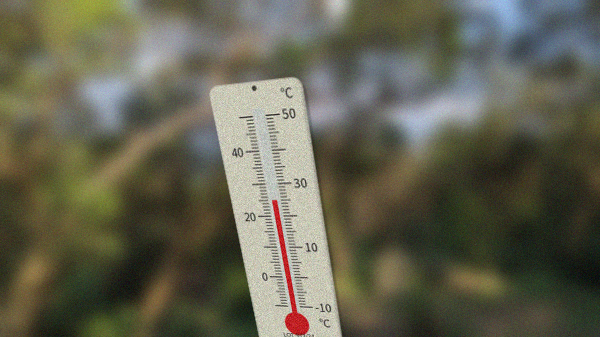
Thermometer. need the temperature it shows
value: 25 °C
